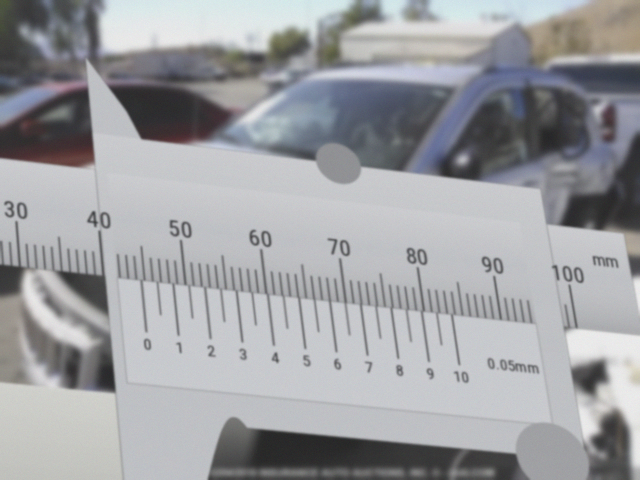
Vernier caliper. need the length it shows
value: 44.6 mm
